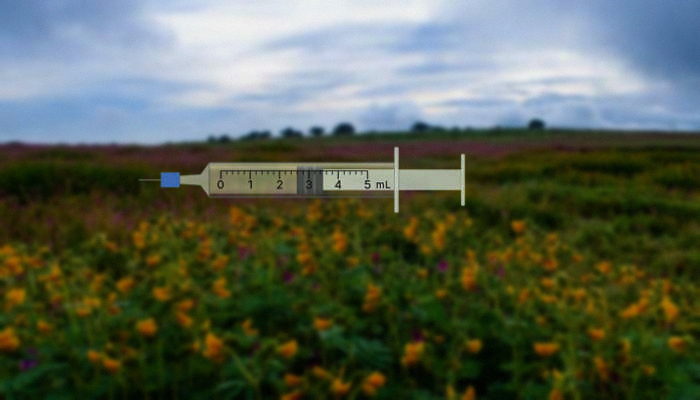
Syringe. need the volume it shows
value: 2.6 mL
